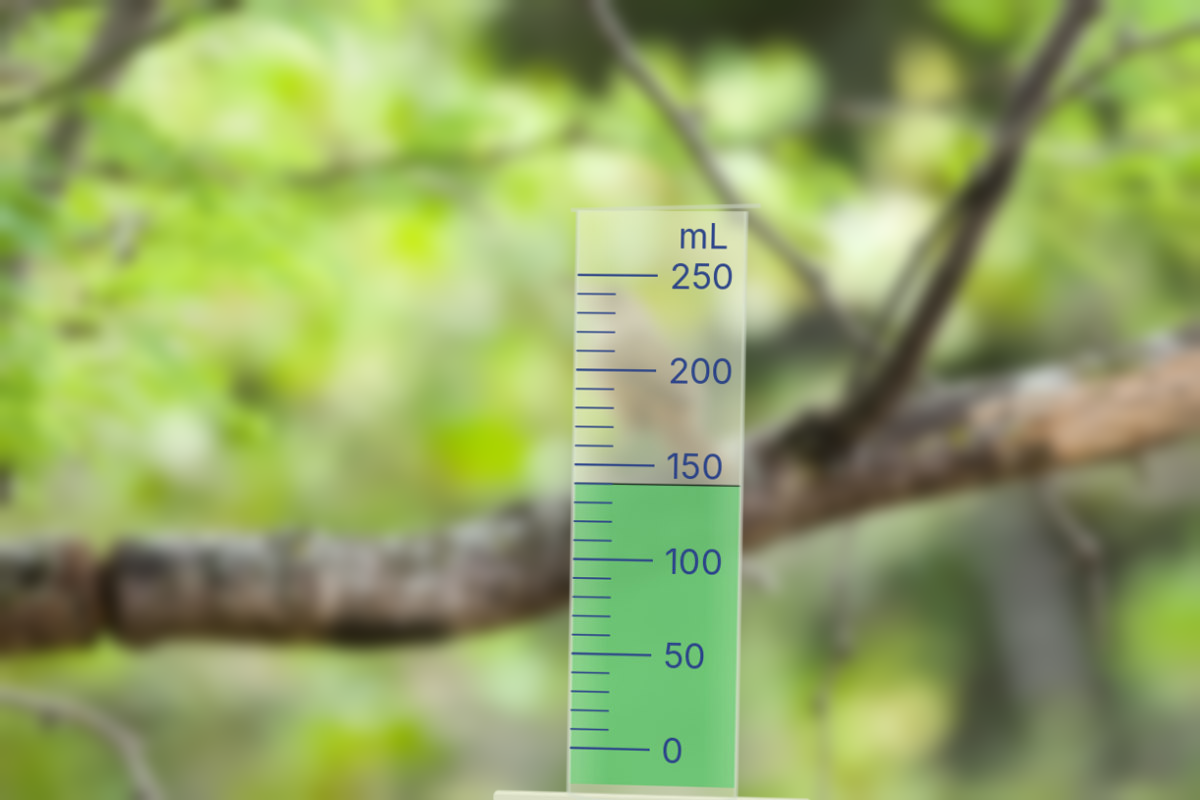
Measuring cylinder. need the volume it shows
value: 140 mL
